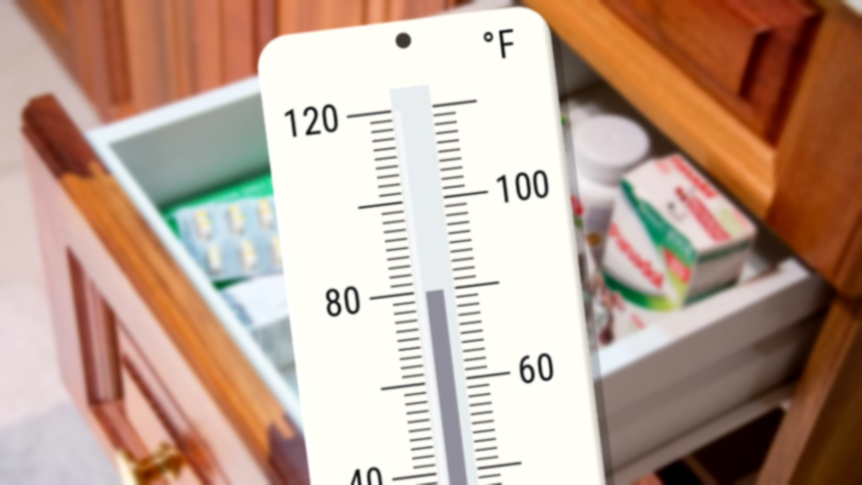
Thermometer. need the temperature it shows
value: 80 °F
